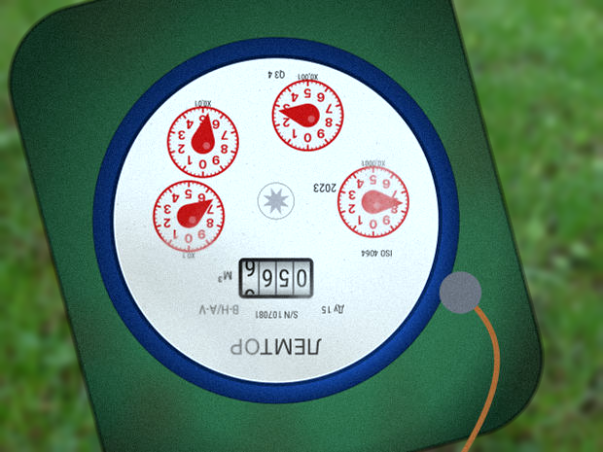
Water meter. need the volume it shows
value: 565.6527 m³
